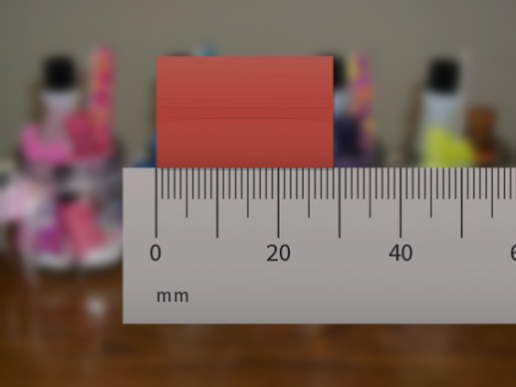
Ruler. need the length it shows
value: 29 mm
